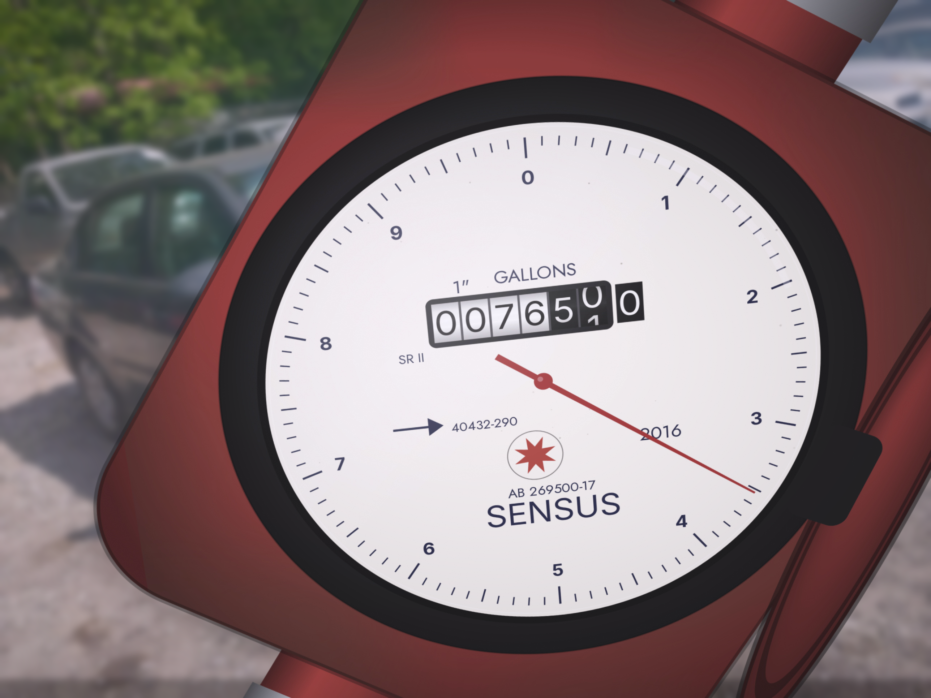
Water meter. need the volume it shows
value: 76503.5 gal
